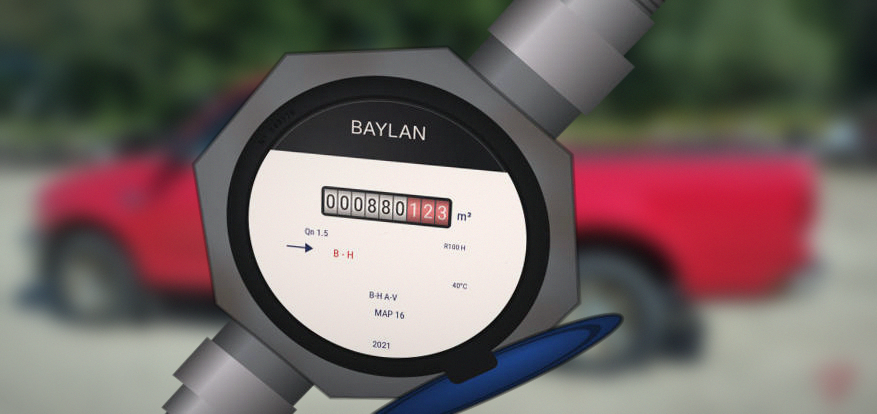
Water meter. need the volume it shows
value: 880.123 m³
